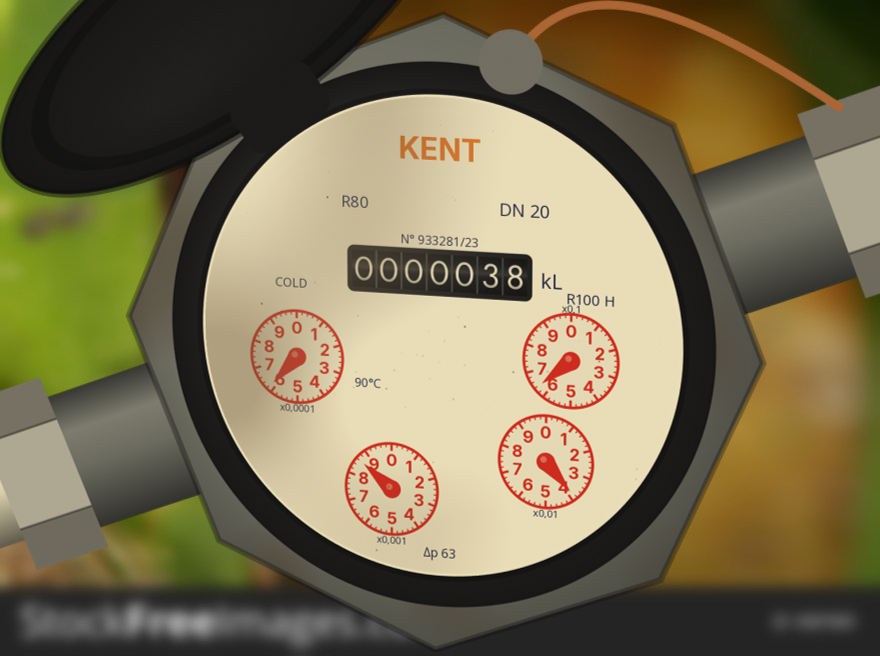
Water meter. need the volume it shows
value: 38.6386 kL
